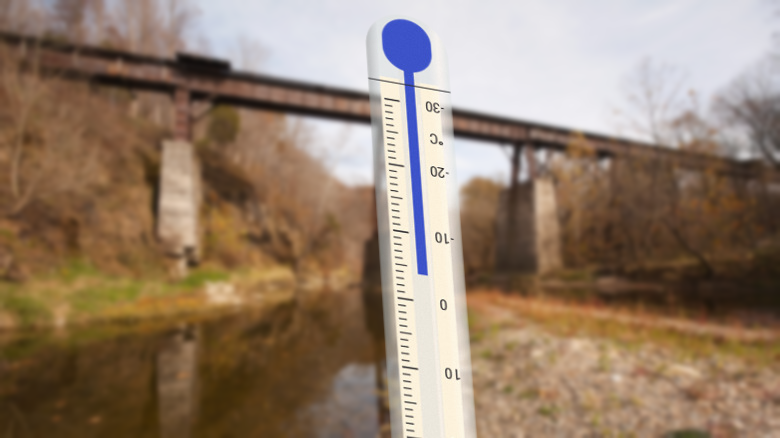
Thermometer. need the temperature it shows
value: -4 °C
